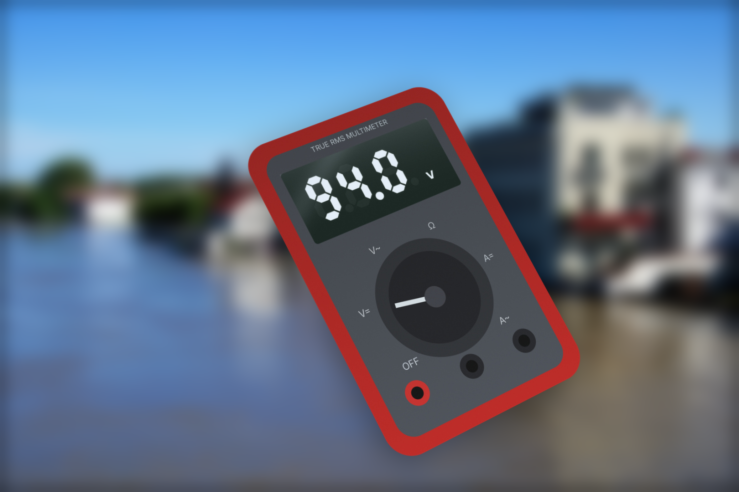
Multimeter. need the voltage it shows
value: 94.0 V
